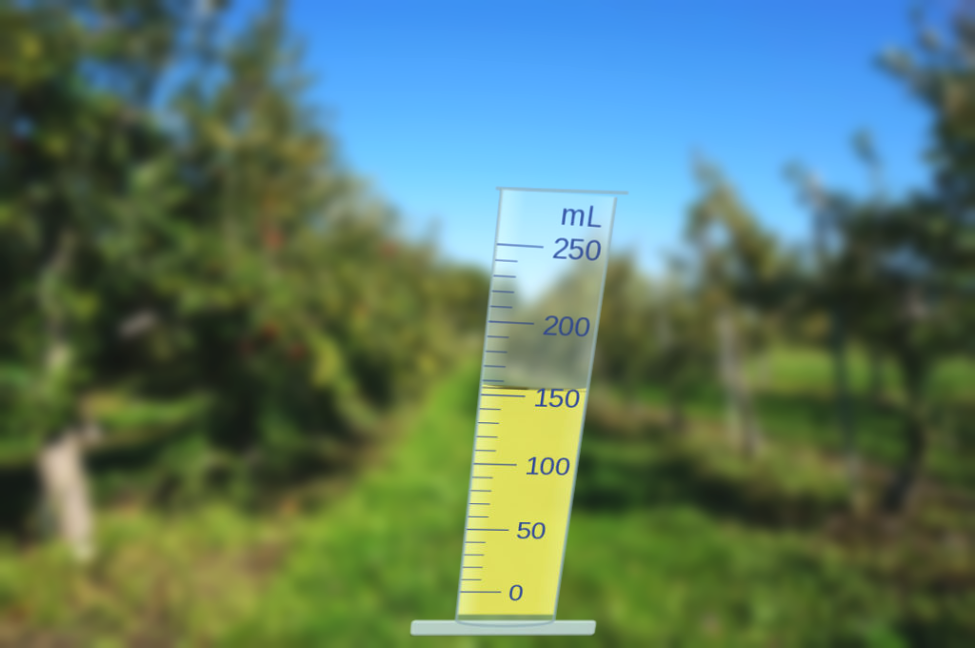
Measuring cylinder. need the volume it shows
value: 155 mL
